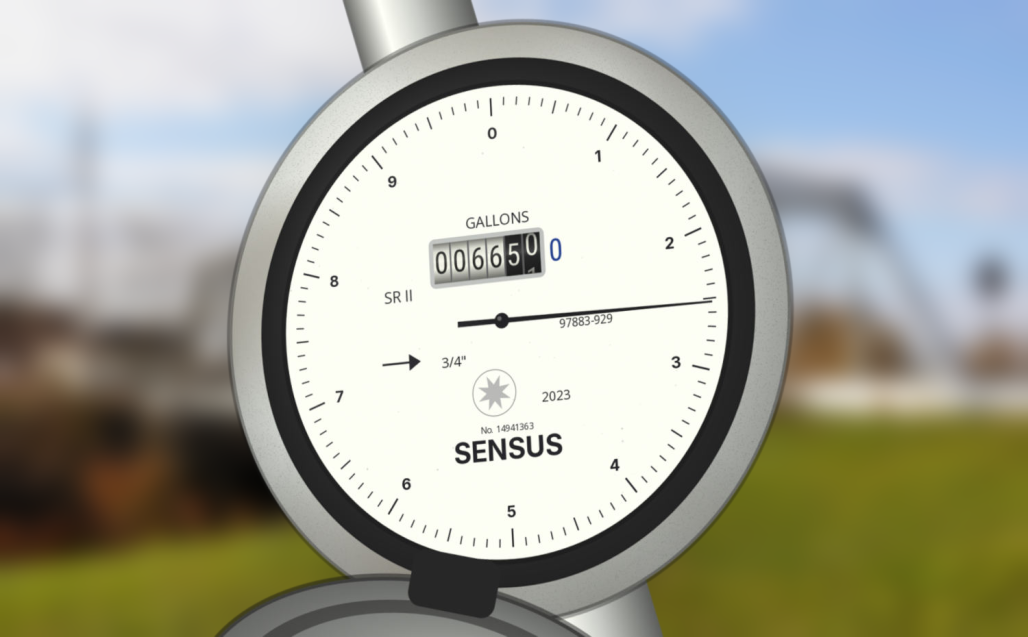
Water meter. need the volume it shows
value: 66502.5 gal
